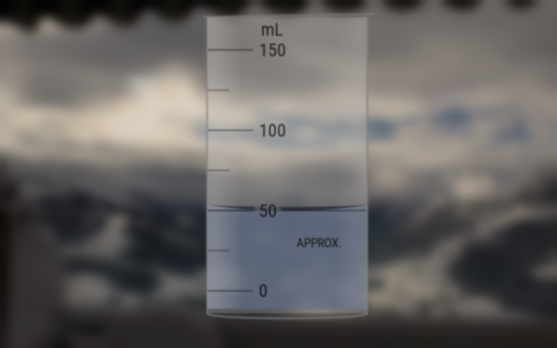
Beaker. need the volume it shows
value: 50 mL
